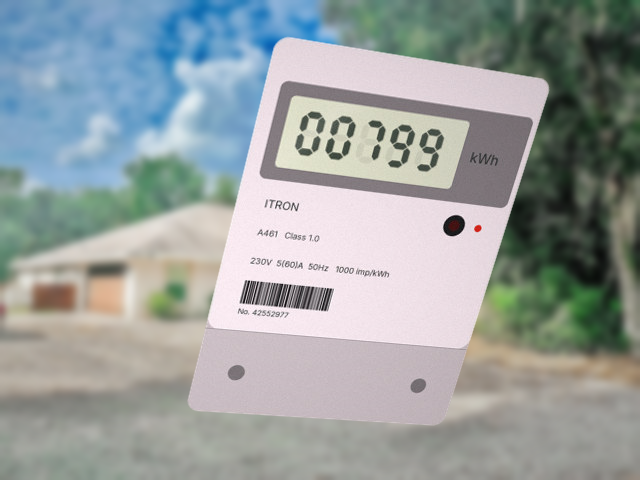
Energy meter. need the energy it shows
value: 799 kWh
